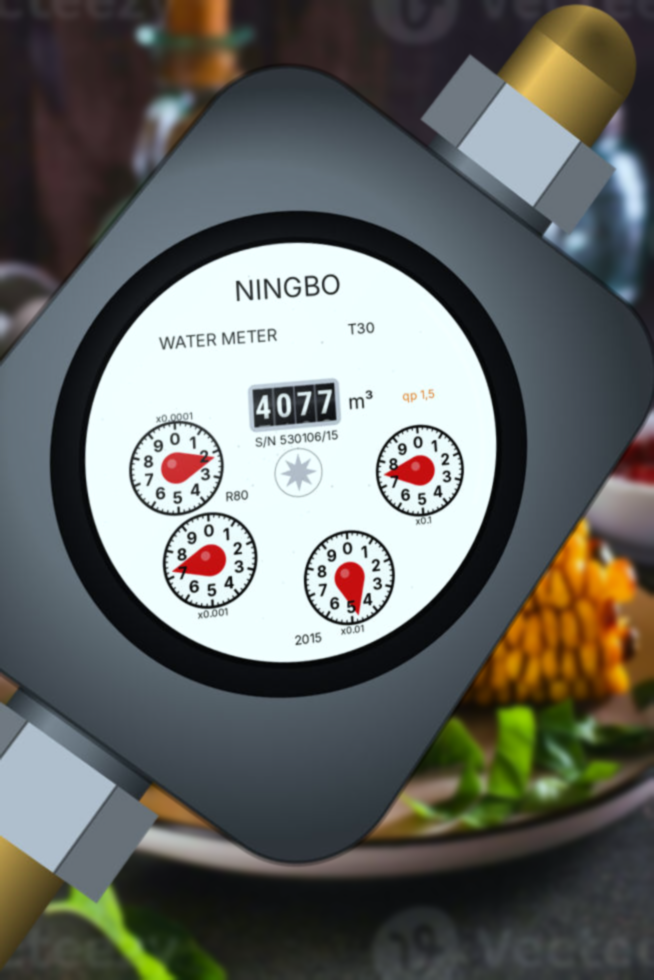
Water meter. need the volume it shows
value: 4077.7472 m³
